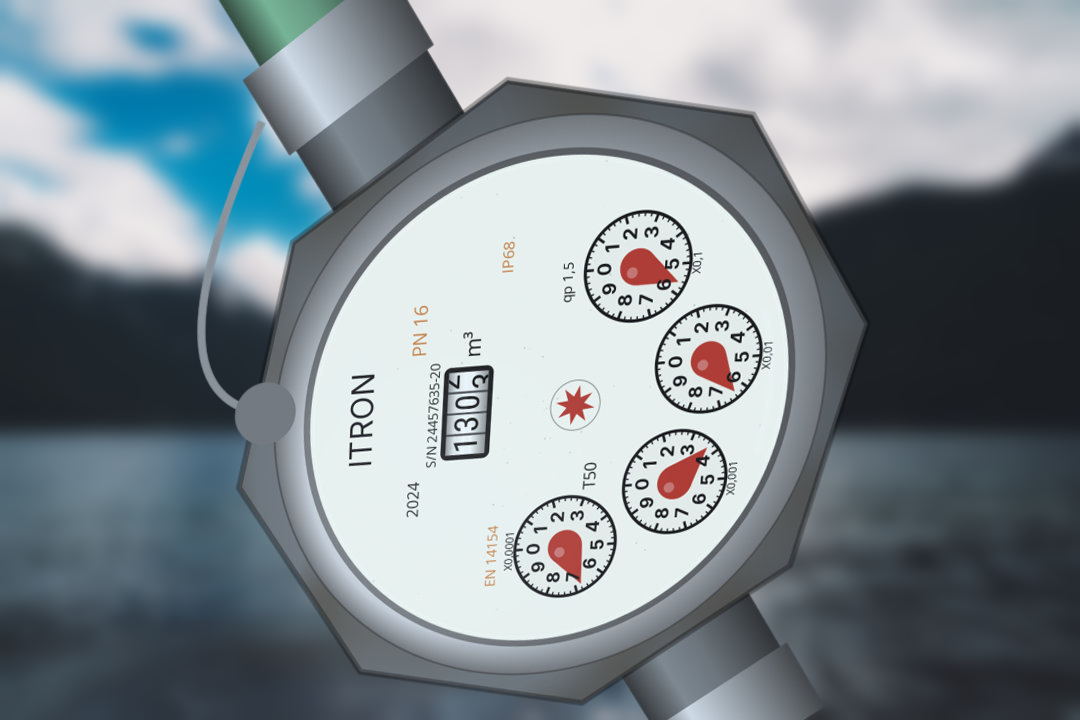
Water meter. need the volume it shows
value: 1302.5636 m³
